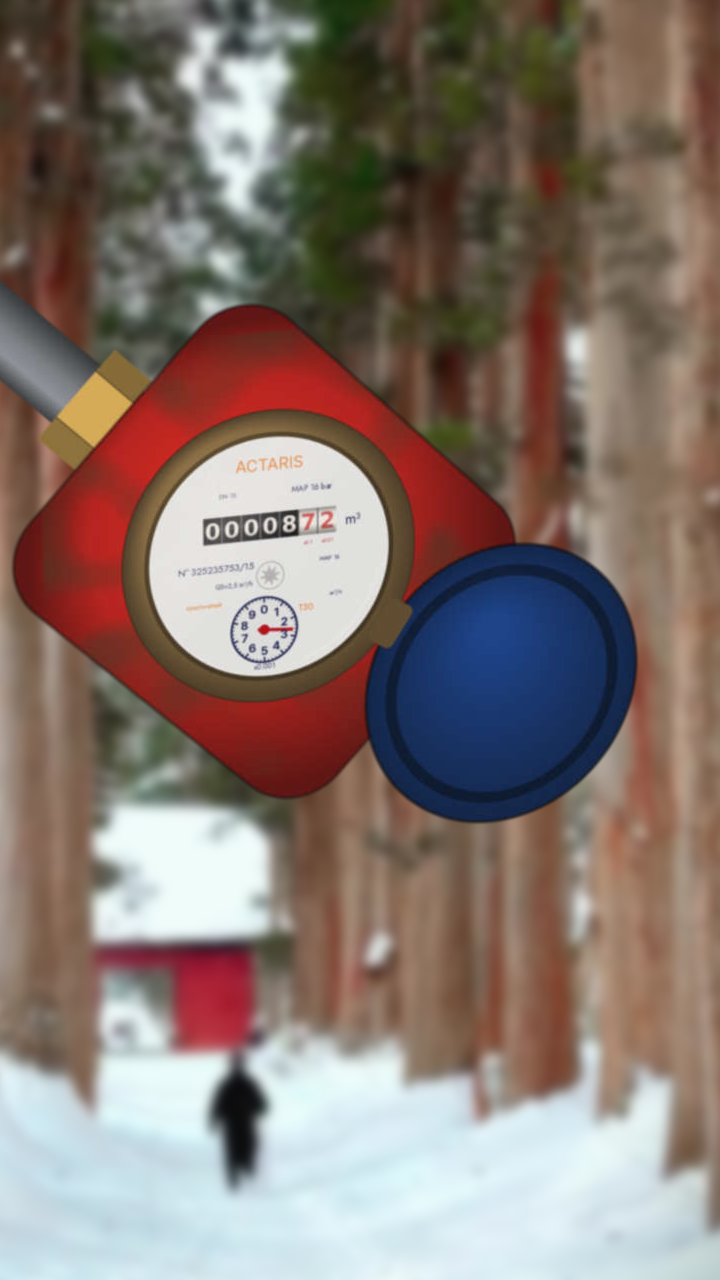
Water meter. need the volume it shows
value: 8.722 m³
